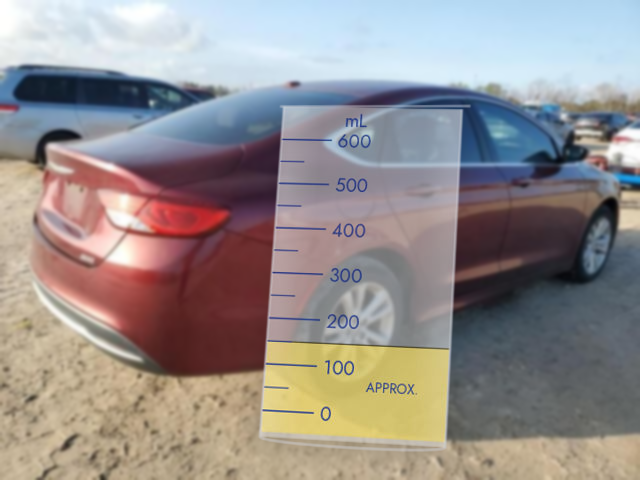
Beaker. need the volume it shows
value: 150 mL
